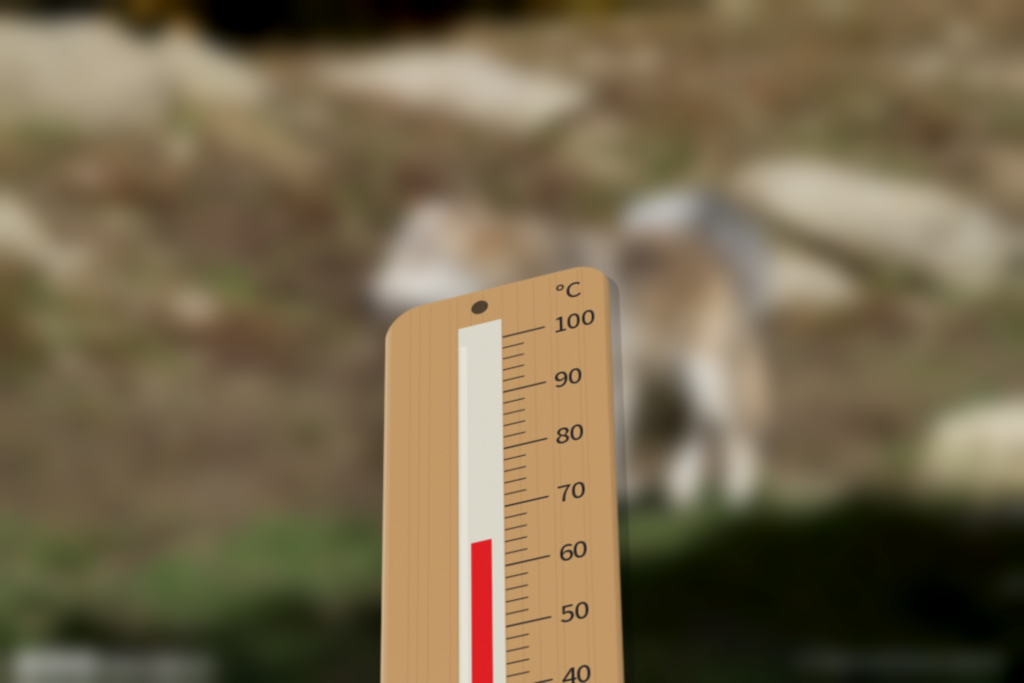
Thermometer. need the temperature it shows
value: 65 °C
